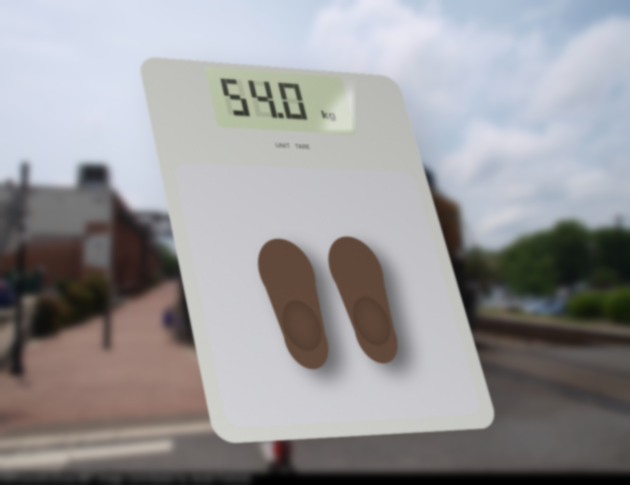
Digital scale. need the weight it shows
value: 54.0 kg
